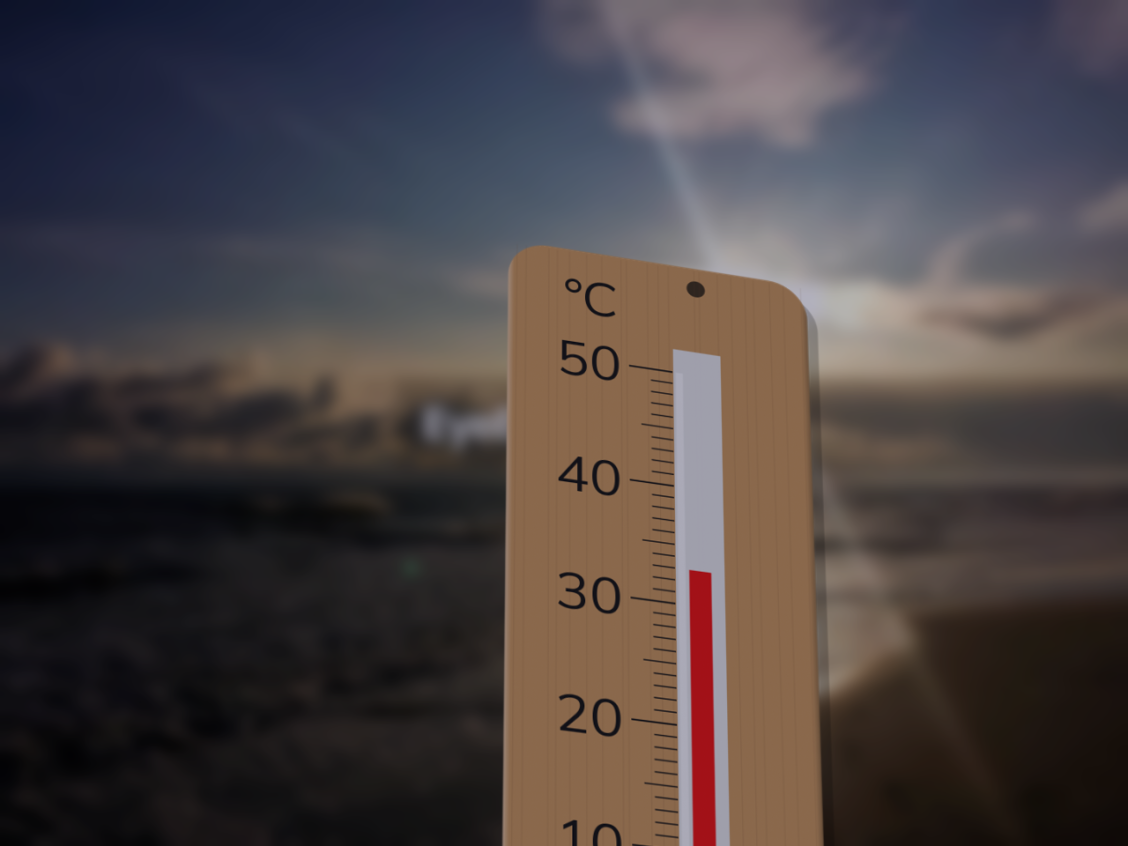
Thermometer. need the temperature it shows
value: 33 °C
